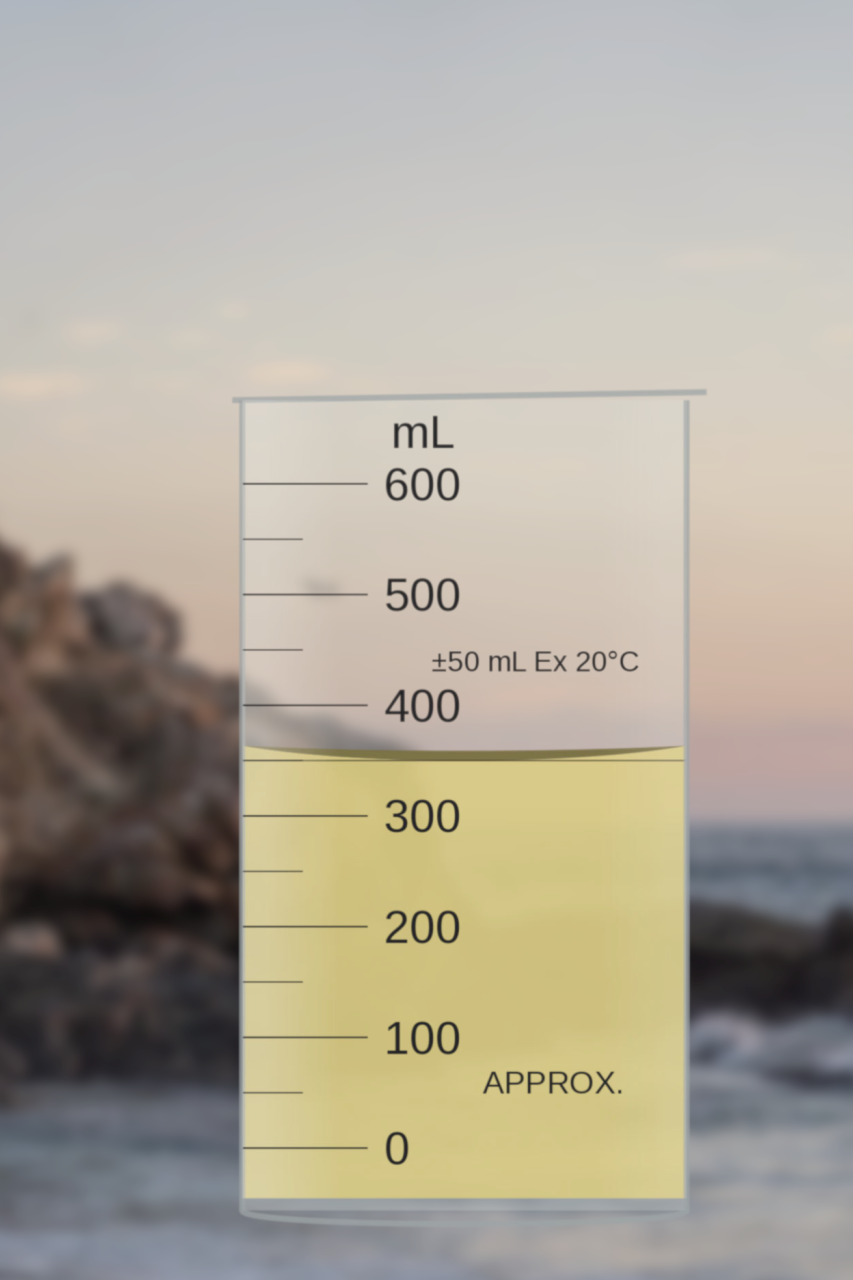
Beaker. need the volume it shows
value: 350 mL
